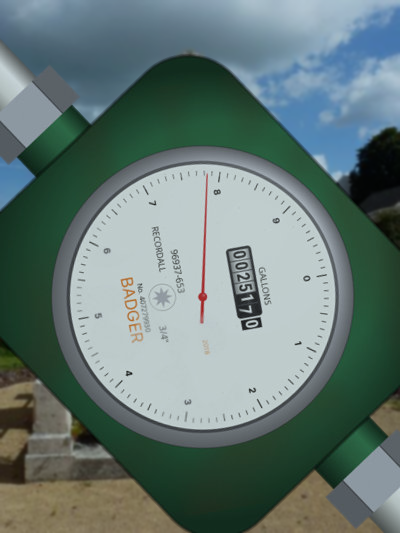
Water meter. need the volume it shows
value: 25167.8 gal
